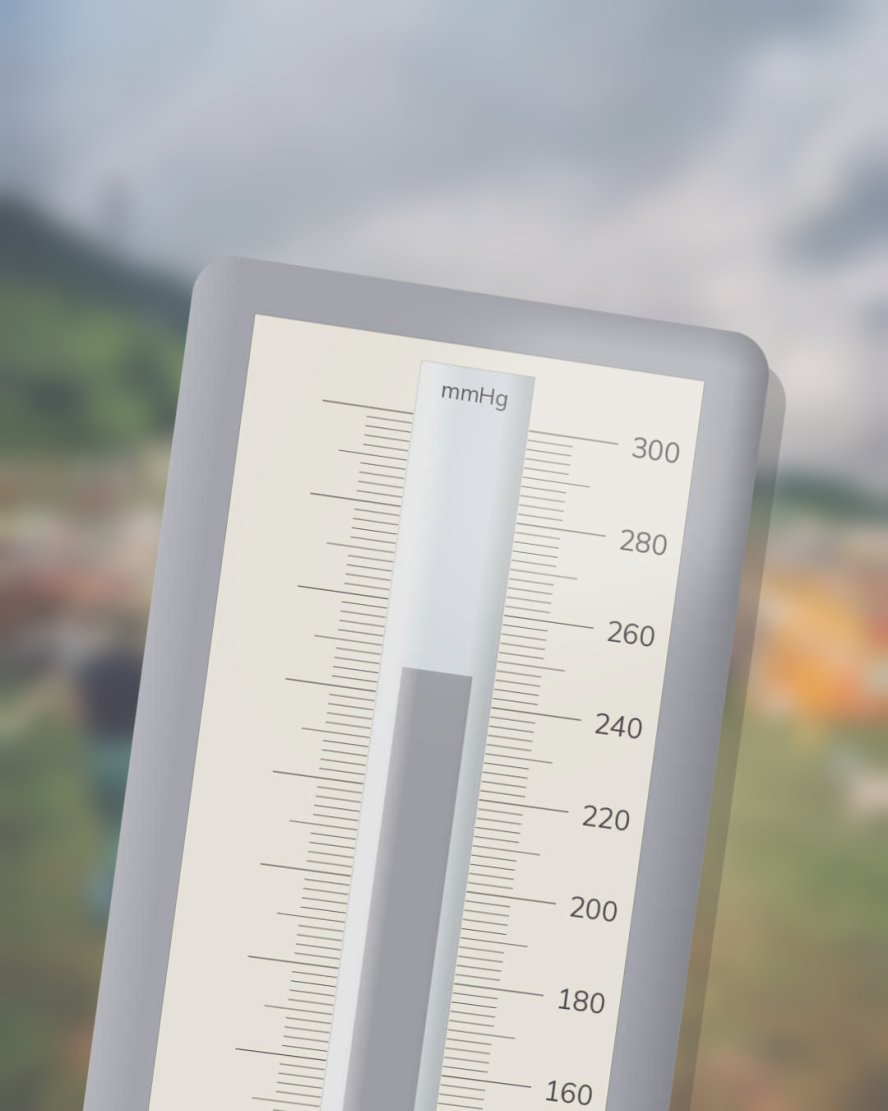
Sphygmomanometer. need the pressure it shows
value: 246 mmHg
